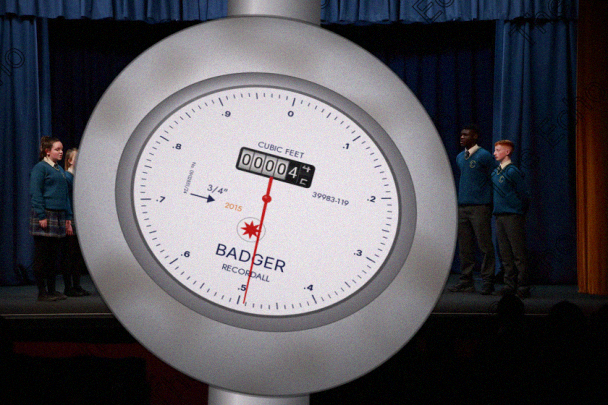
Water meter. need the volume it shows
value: 44.49 ft³
